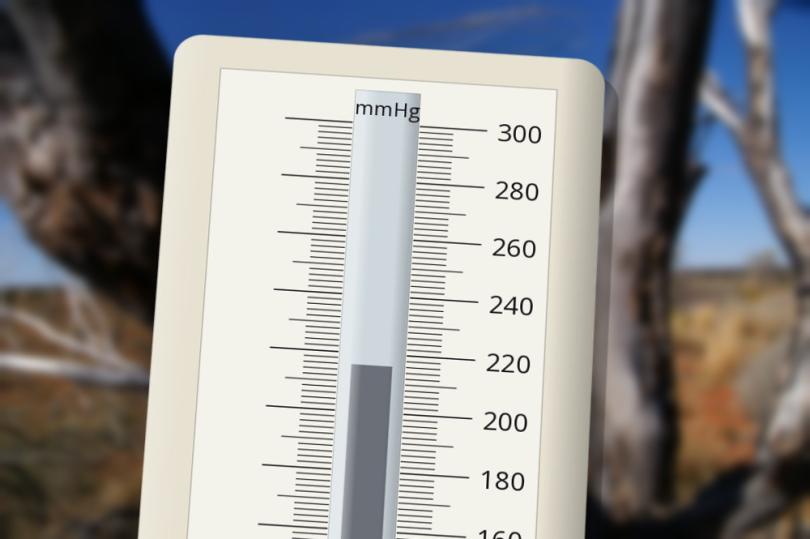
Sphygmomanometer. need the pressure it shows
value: 216 mmHg
